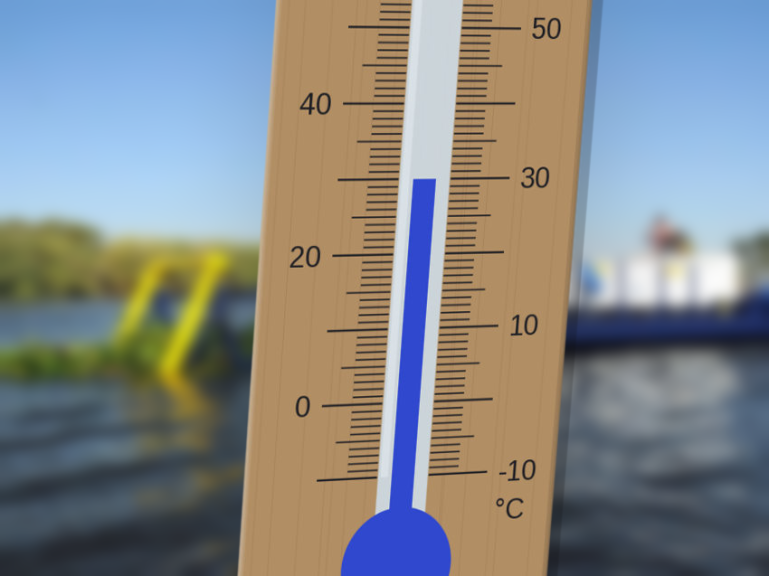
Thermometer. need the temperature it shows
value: 30 °C
